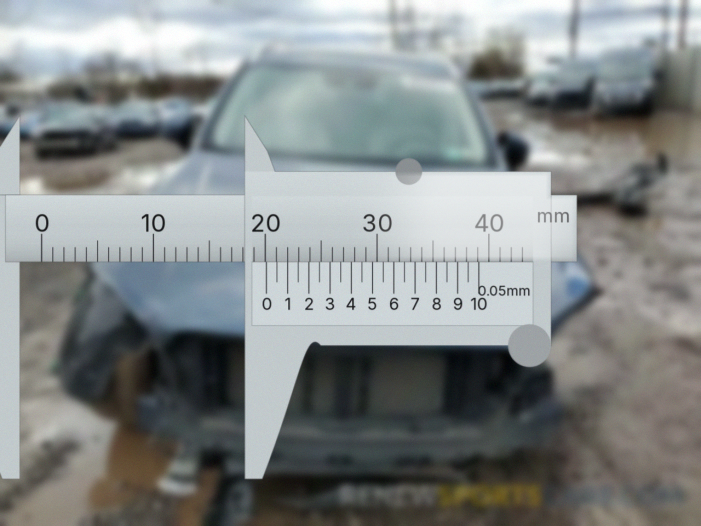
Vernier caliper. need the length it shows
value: 20.1 mm
